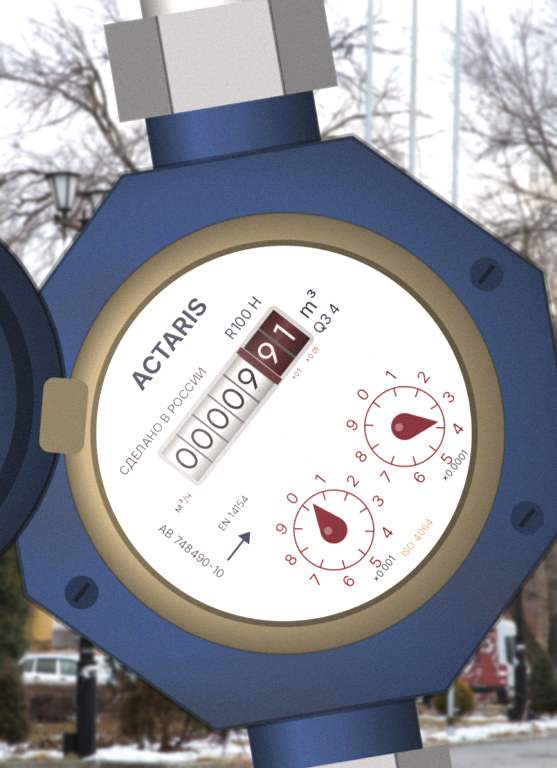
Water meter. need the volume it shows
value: 9.9103 m³
